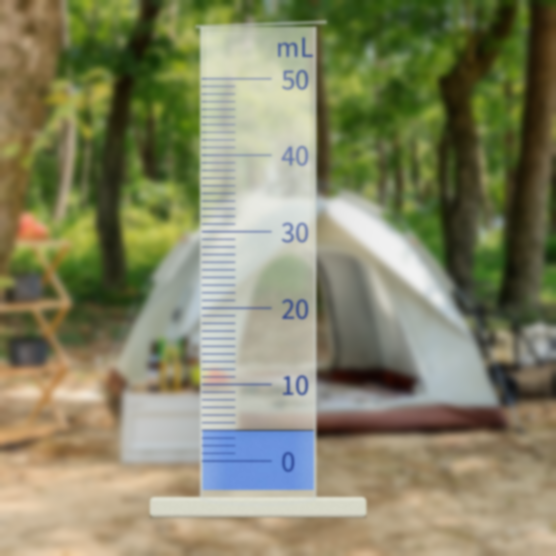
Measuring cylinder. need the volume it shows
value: 4 mL
